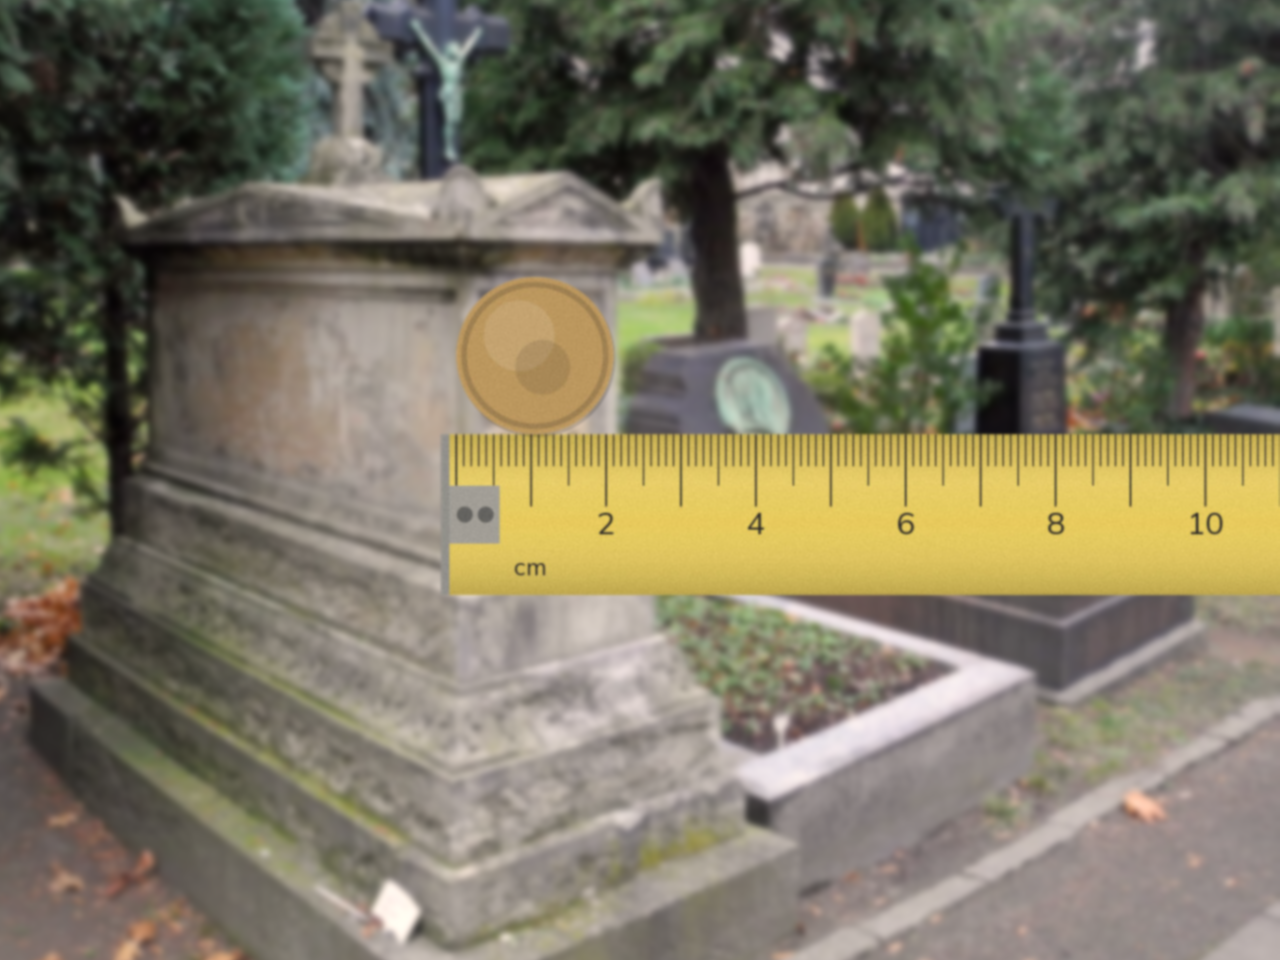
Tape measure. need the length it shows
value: 2.1 cm
